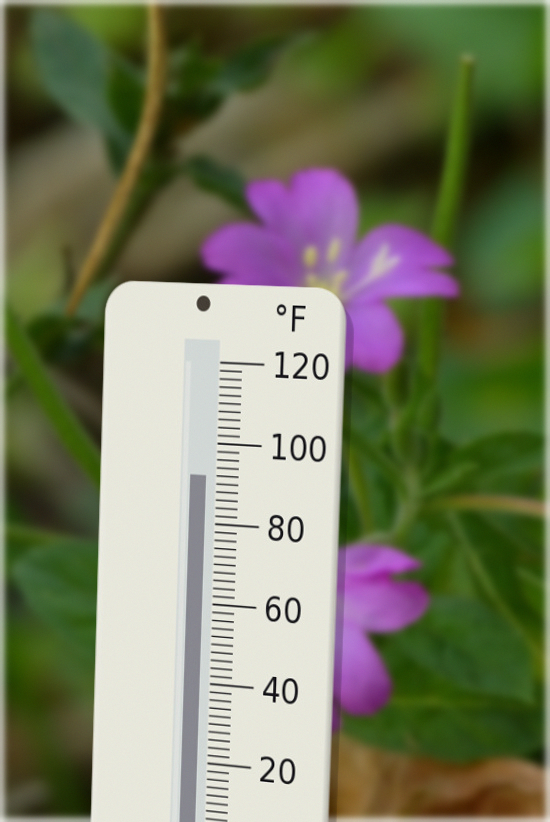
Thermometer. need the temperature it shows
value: 92 °F
